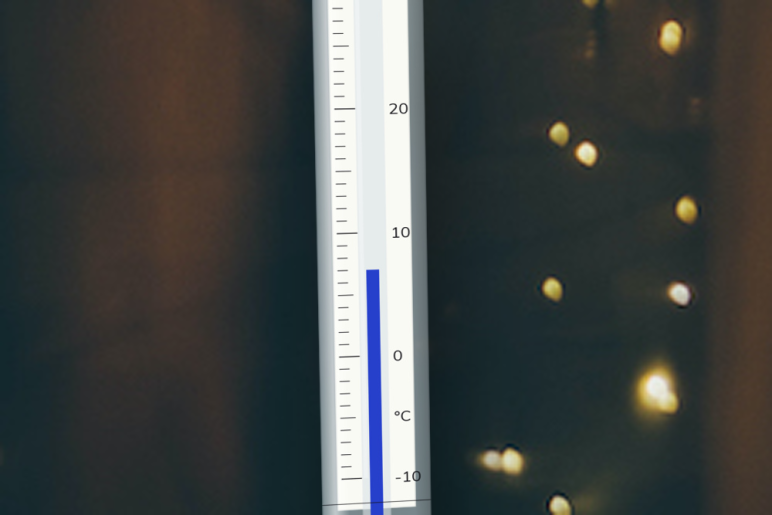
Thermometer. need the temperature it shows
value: 7 °C
